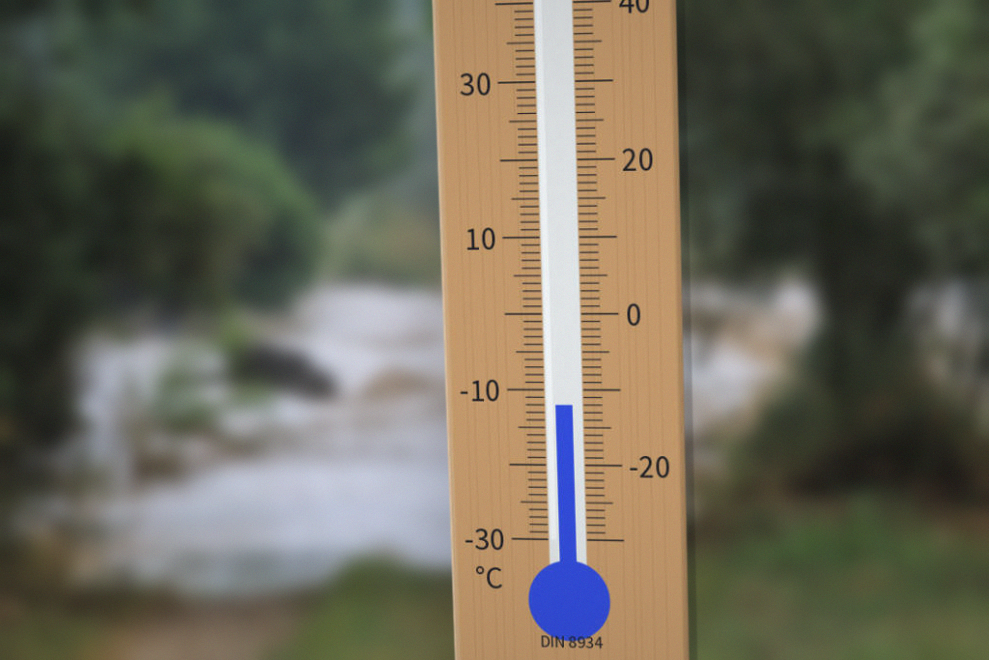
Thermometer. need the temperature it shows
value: -12 °C
